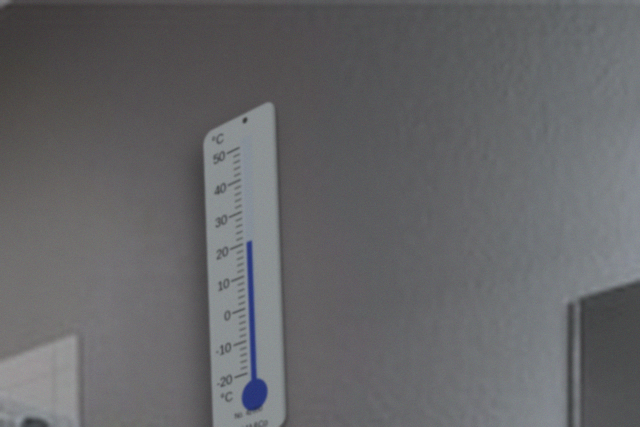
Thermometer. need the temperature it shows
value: 20 °C
